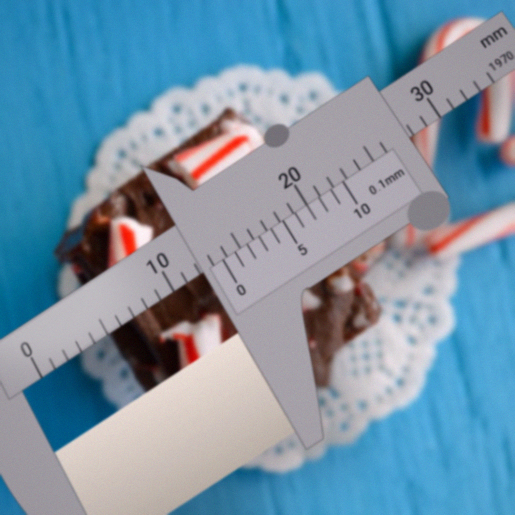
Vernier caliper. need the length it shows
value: 13.7 mm
